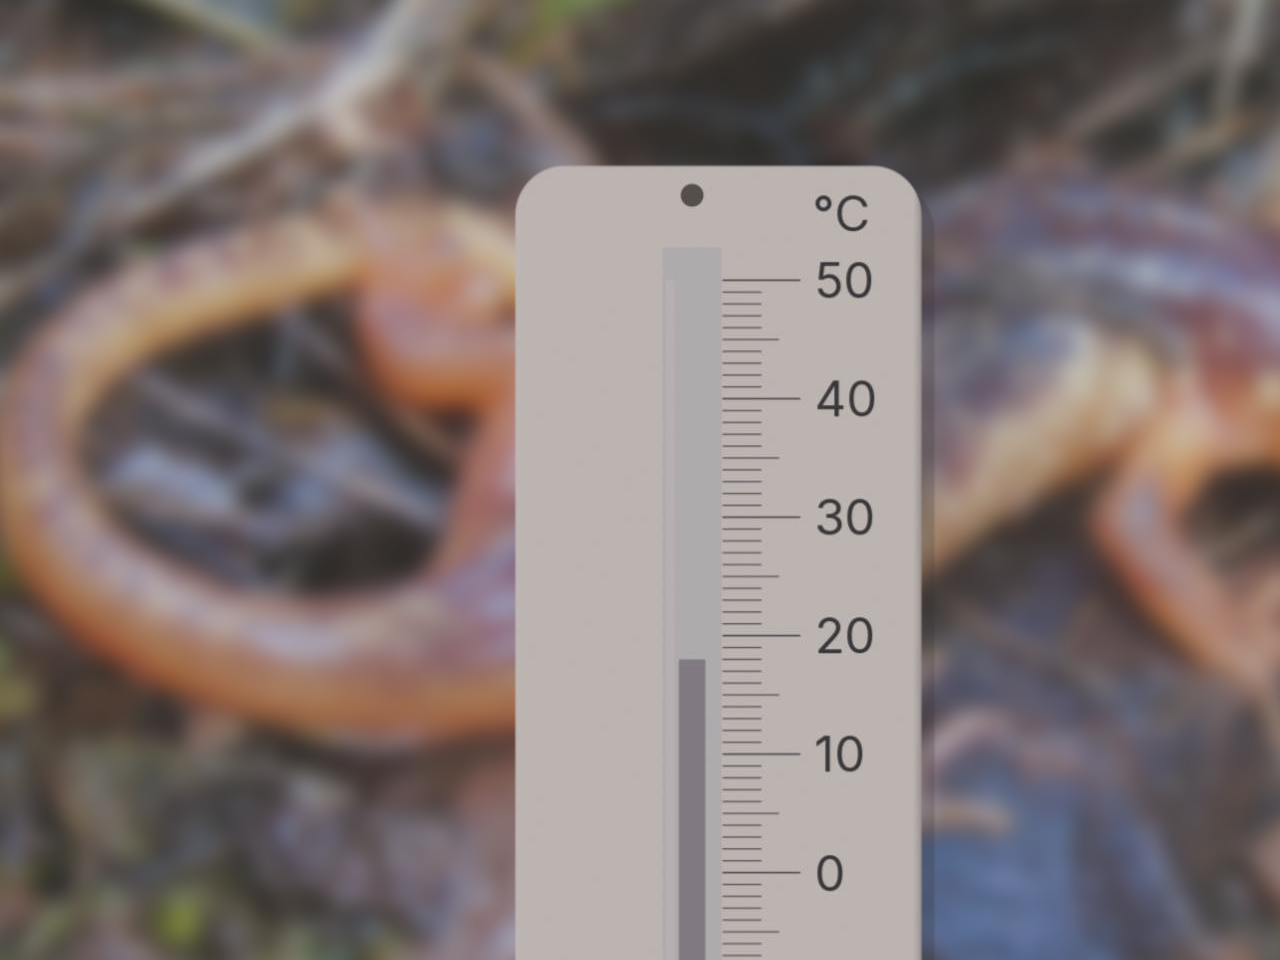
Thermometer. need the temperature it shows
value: 18 °C
